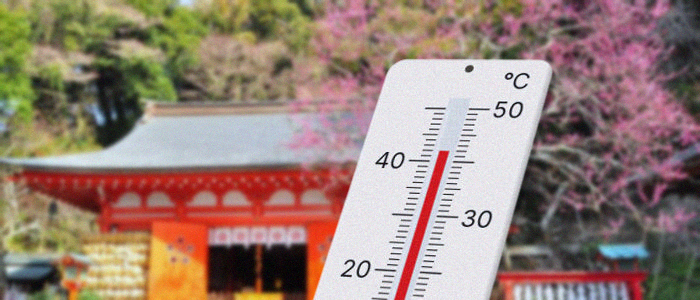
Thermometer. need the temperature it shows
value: 42 °C
